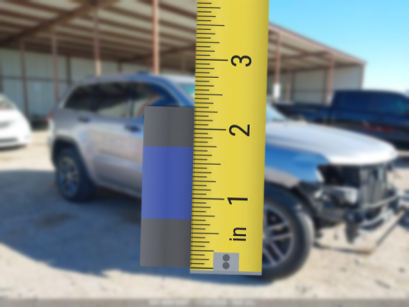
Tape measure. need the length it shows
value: 2.3125 in
